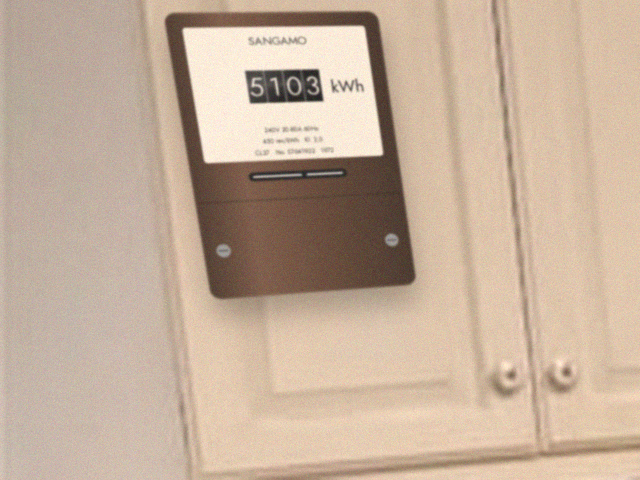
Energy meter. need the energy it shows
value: 5103 kWh
